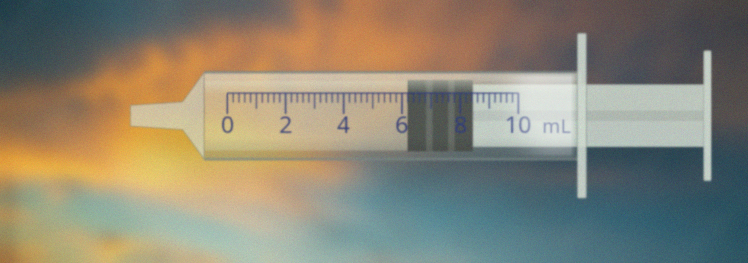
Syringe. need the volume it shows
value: 6.2 mL
